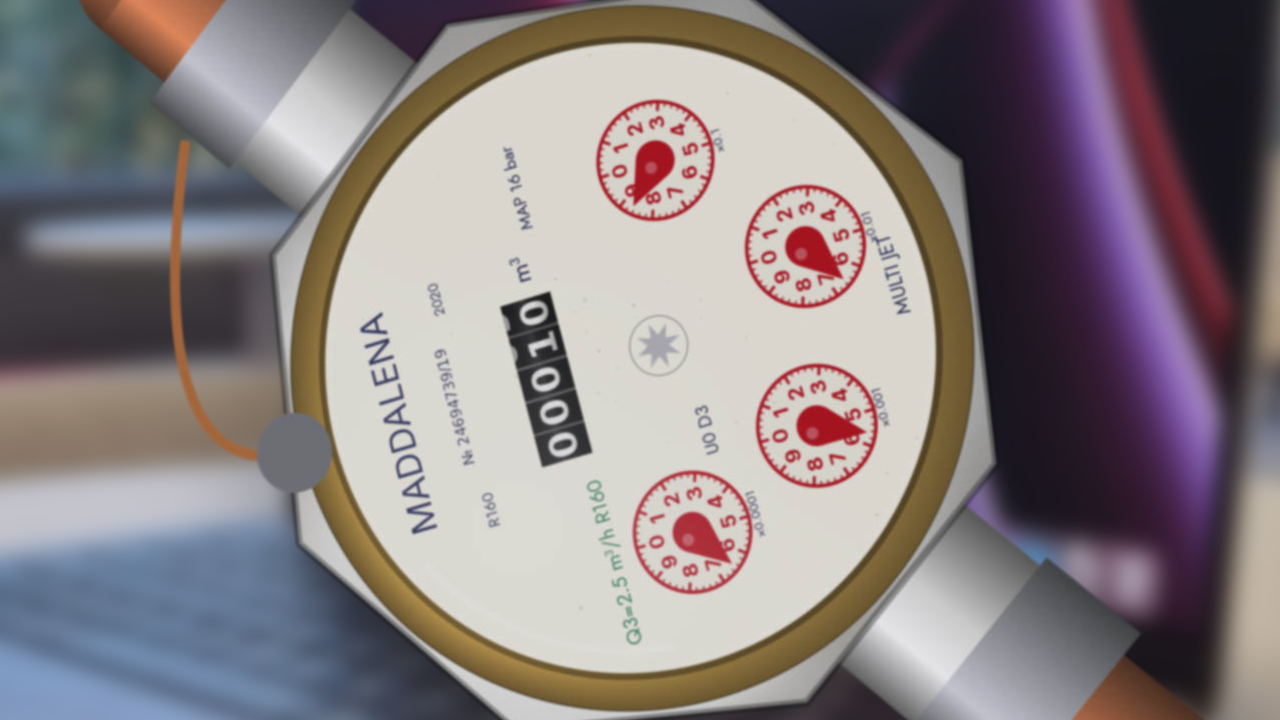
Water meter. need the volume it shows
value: 9.8656 m³
